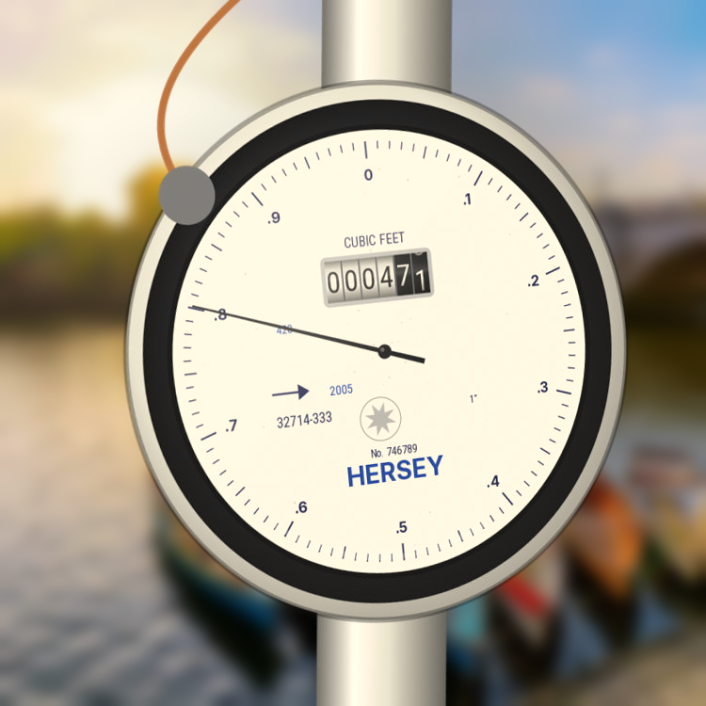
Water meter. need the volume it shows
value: 470.80 ft³
